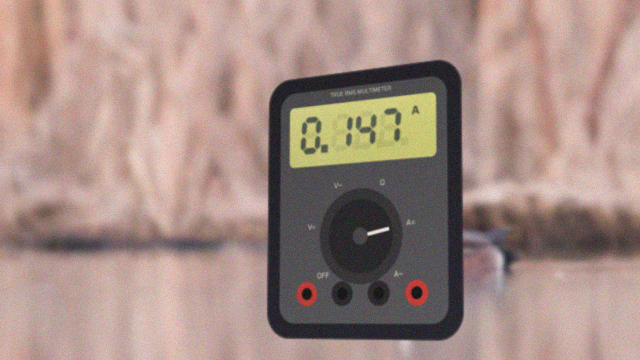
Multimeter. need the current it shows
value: 0.147 A
